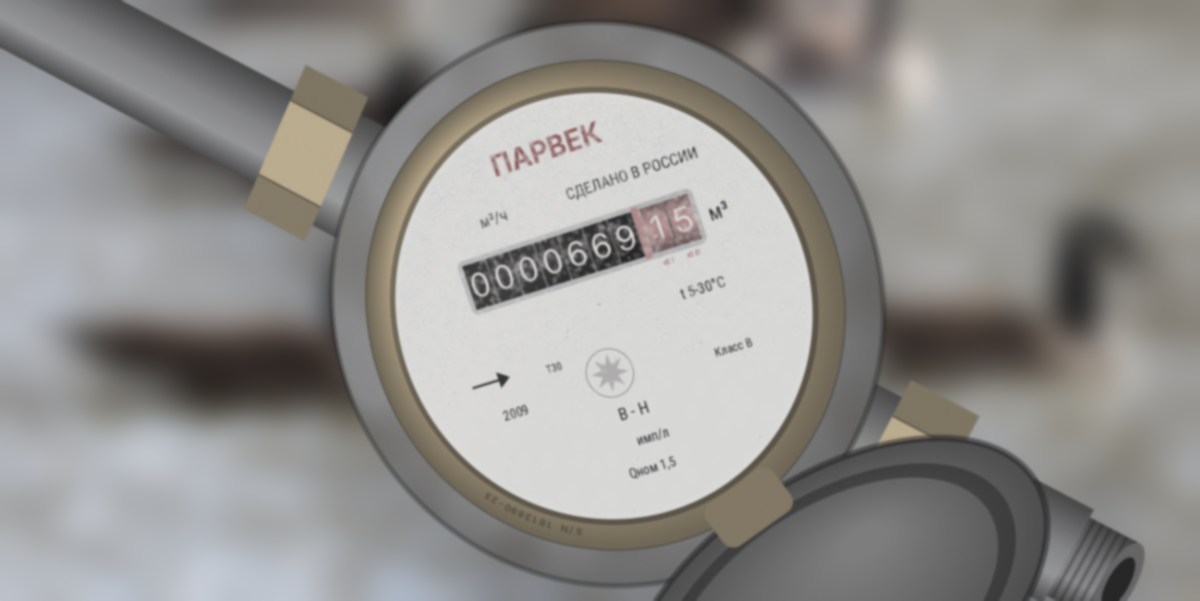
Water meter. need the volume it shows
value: 669.15 m³
